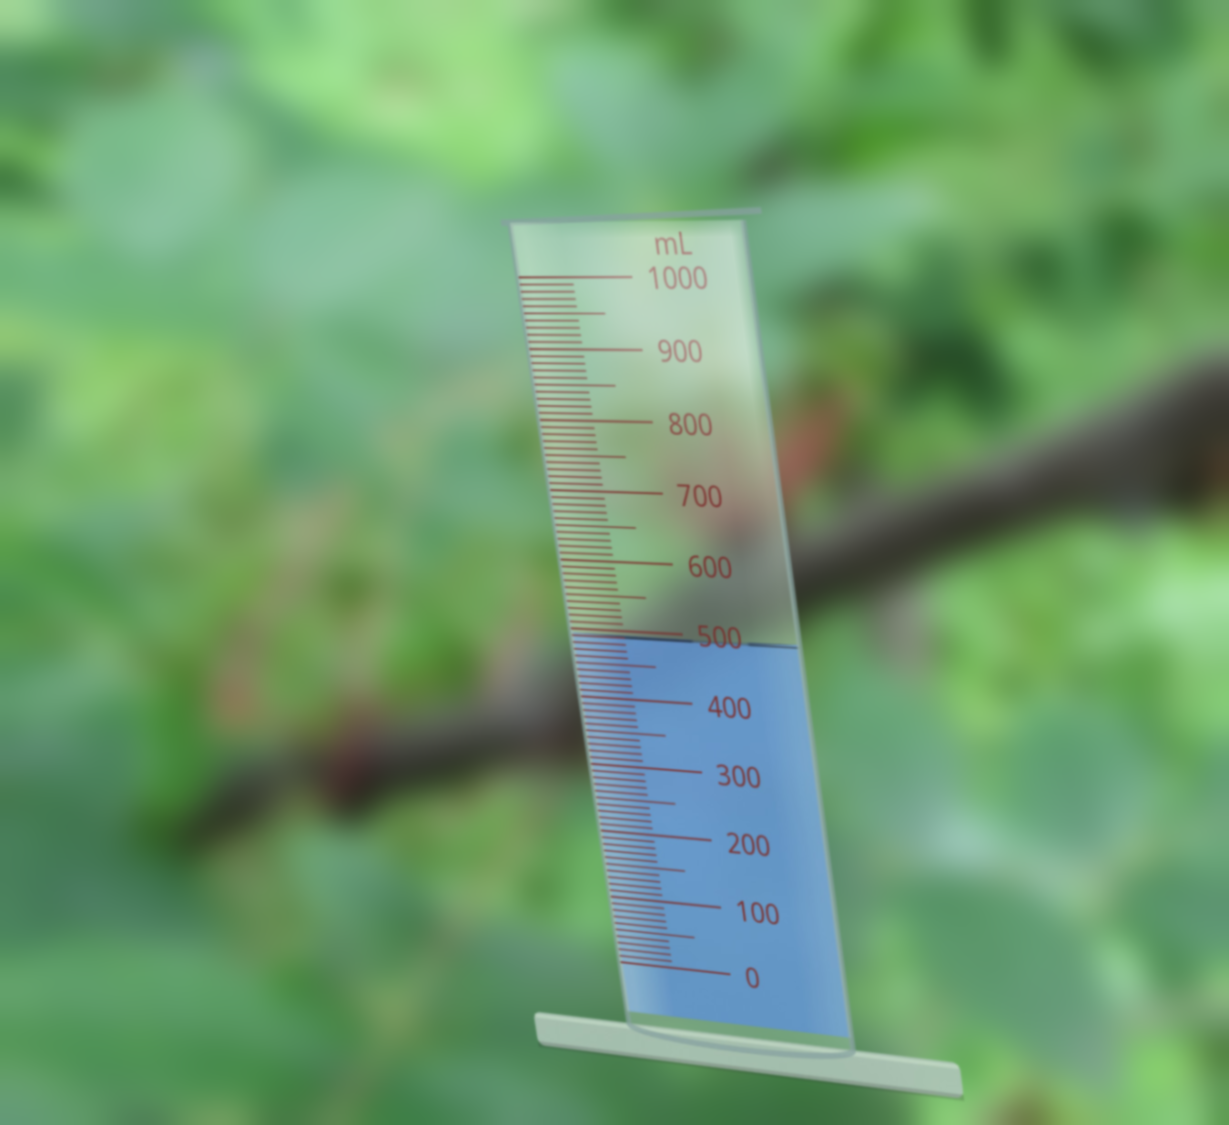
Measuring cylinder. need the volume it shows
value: 490 mL
